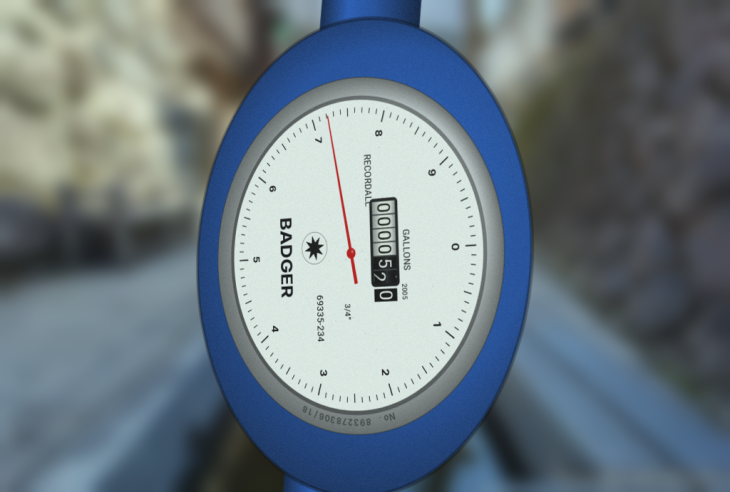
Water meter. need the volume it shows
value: 517.2 gal
